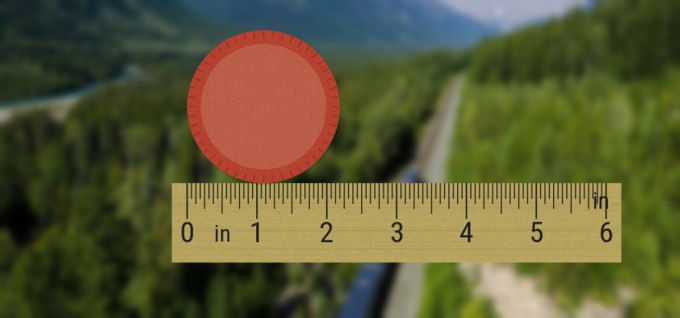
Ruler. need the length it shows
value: 2.1875 in
